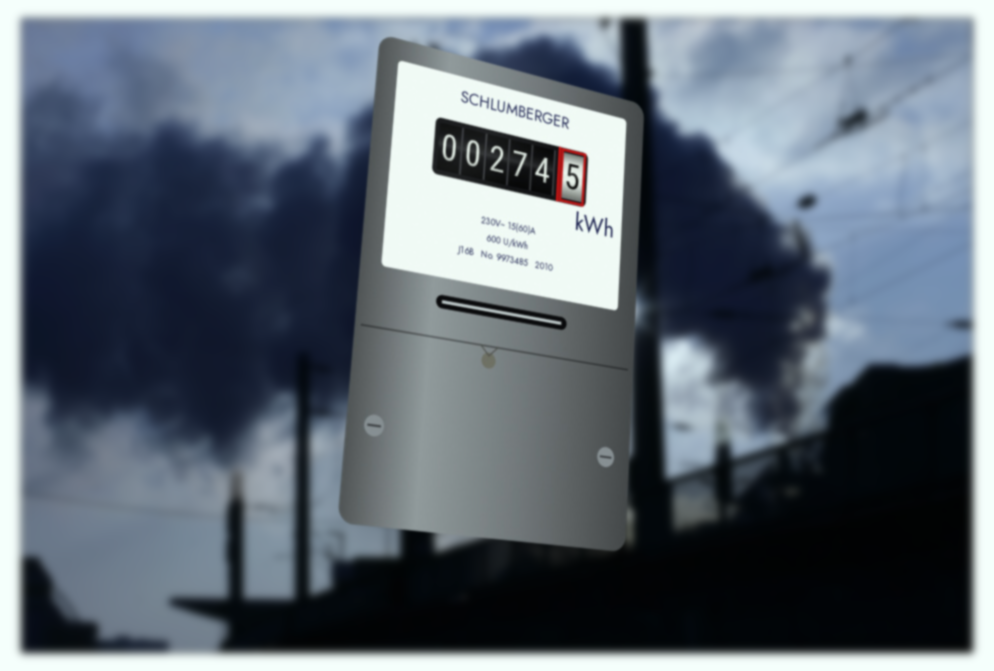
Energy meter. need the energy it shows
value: 274.5 kWh
